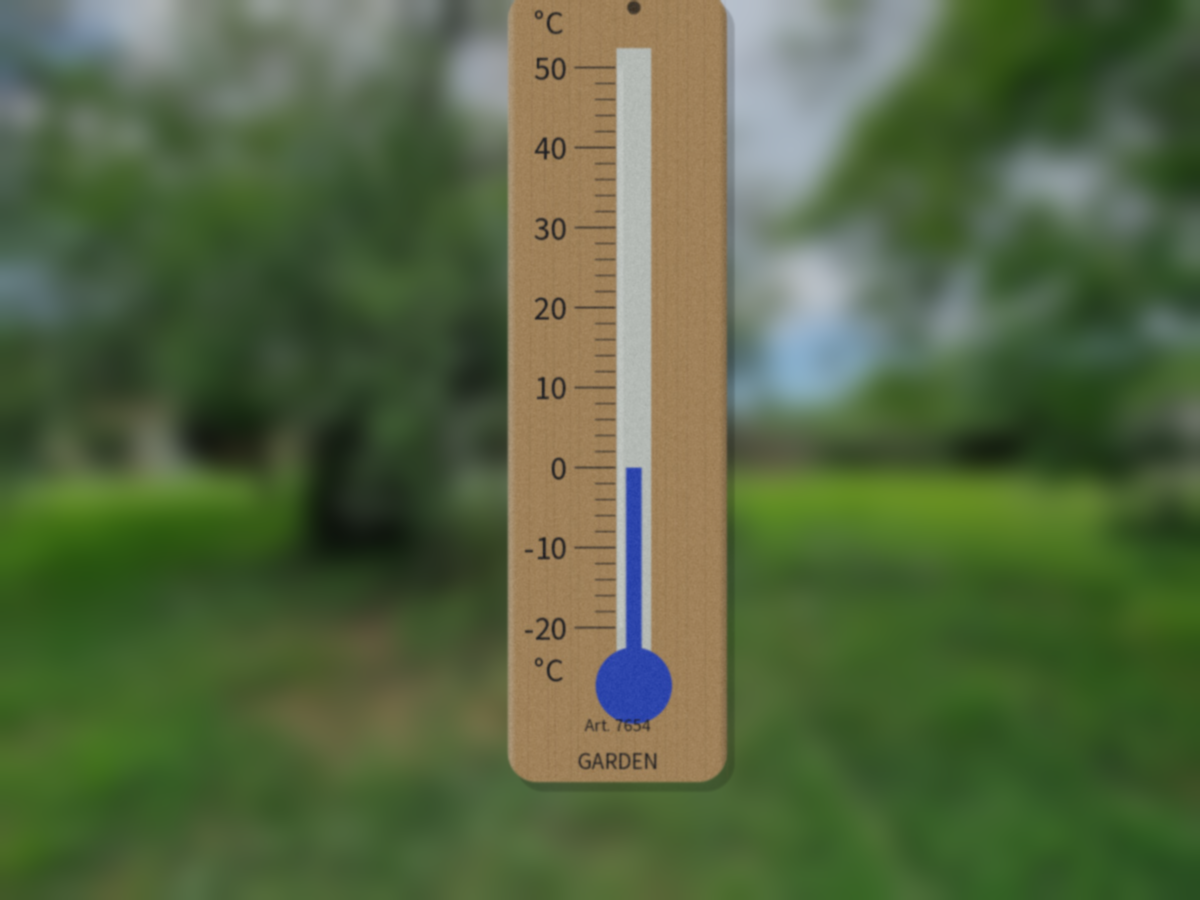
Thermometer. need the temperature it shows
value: 0 °C
